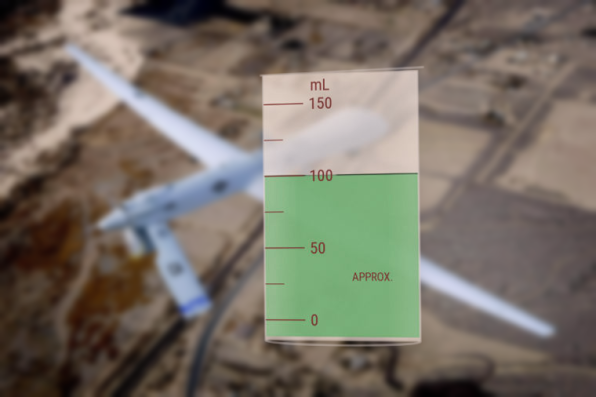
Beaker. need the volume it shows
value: 100 mL
